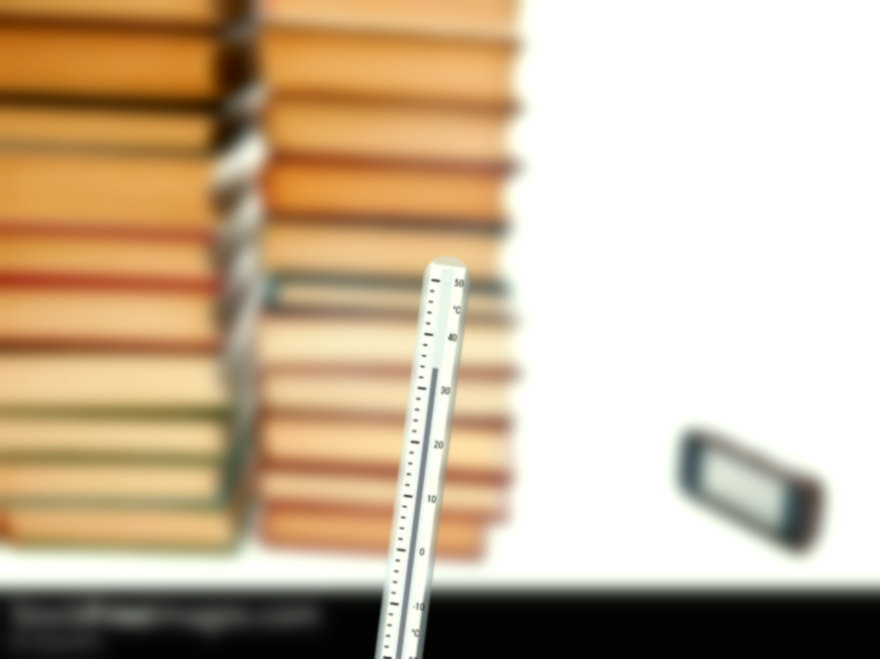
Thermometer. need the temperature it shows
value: 34 °C
